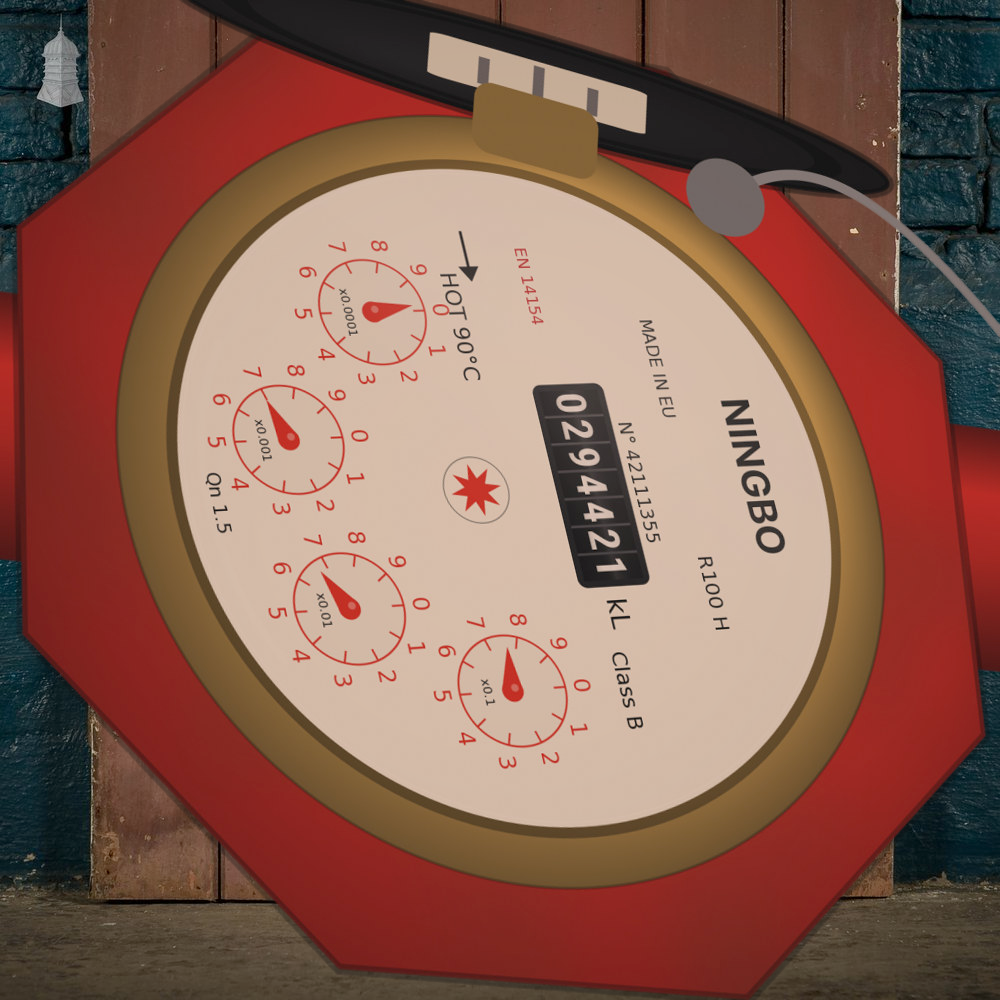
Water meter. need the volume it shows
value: 294421.7669 kL
